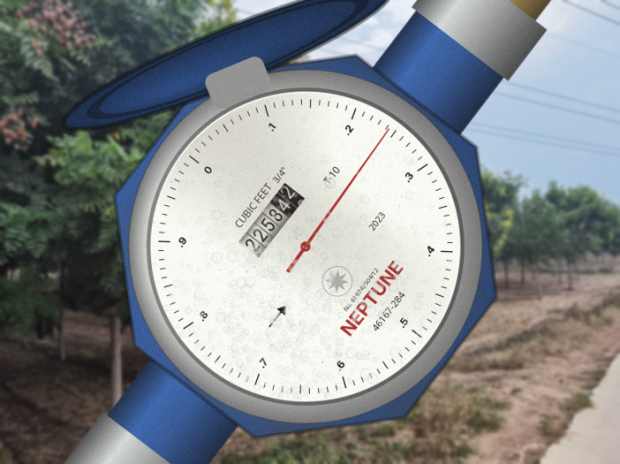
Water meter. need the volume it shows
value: 225842.24 ft³
